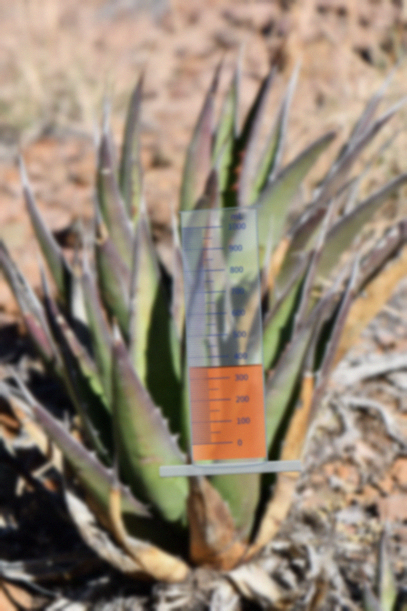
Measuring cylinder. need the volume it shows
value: 350 mL
